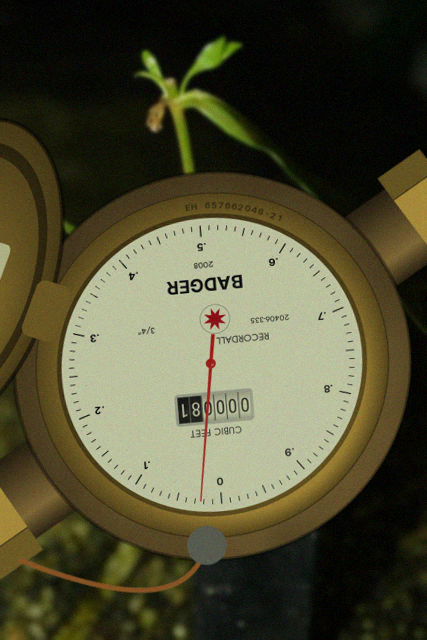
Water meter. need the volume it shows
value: 81.02 ft³
